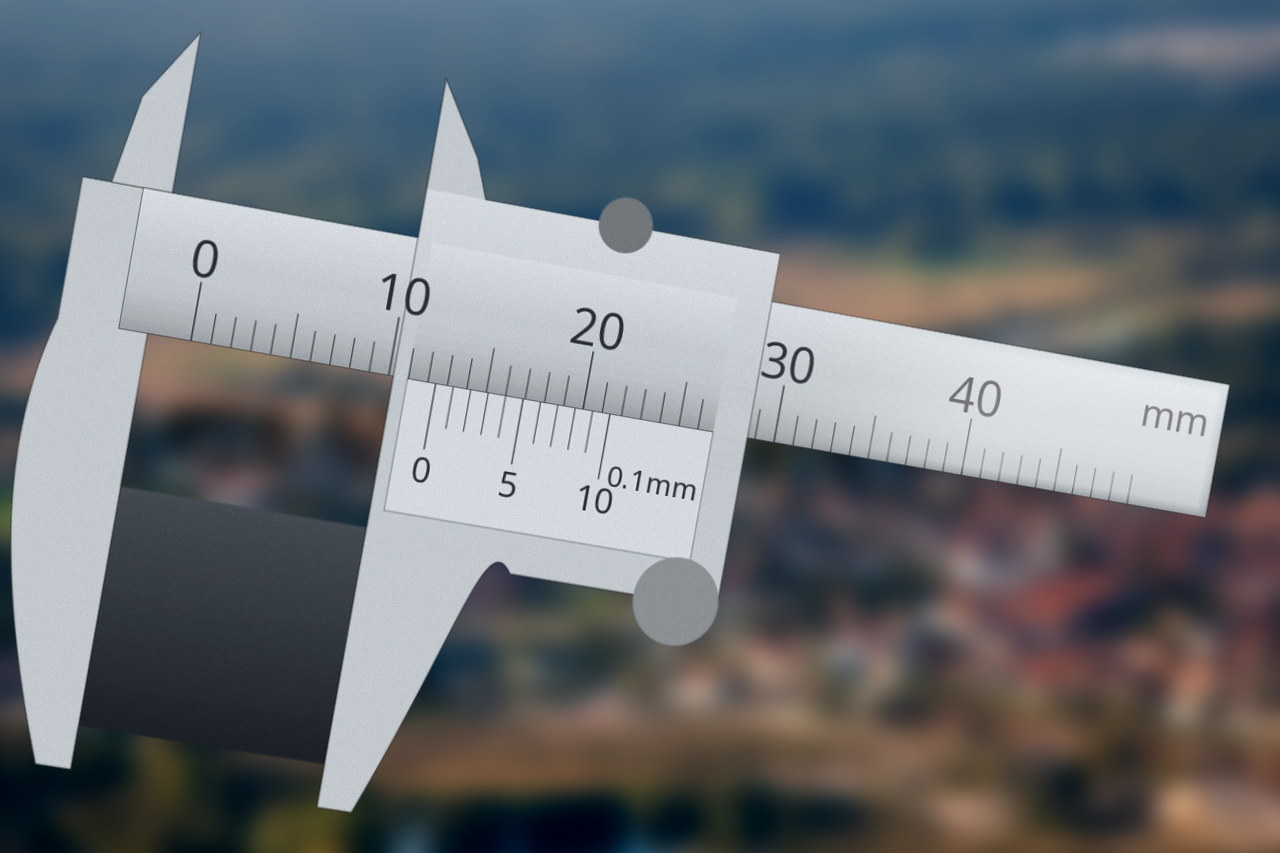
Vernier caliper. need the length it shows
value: 12.4 mm
